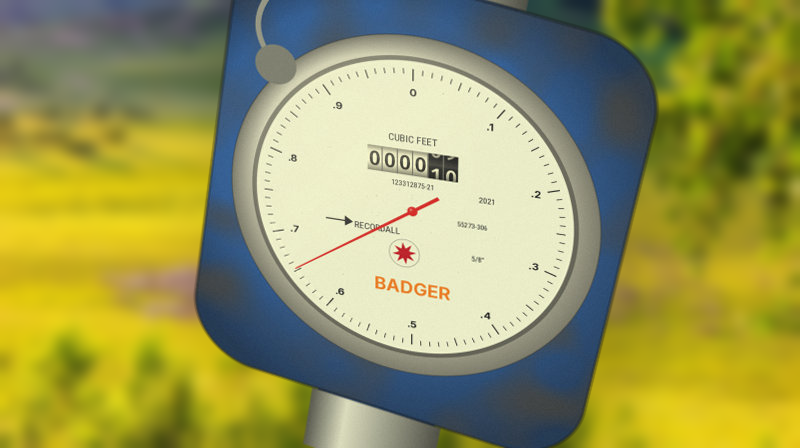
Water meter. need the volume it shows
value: 9.65 ft³
